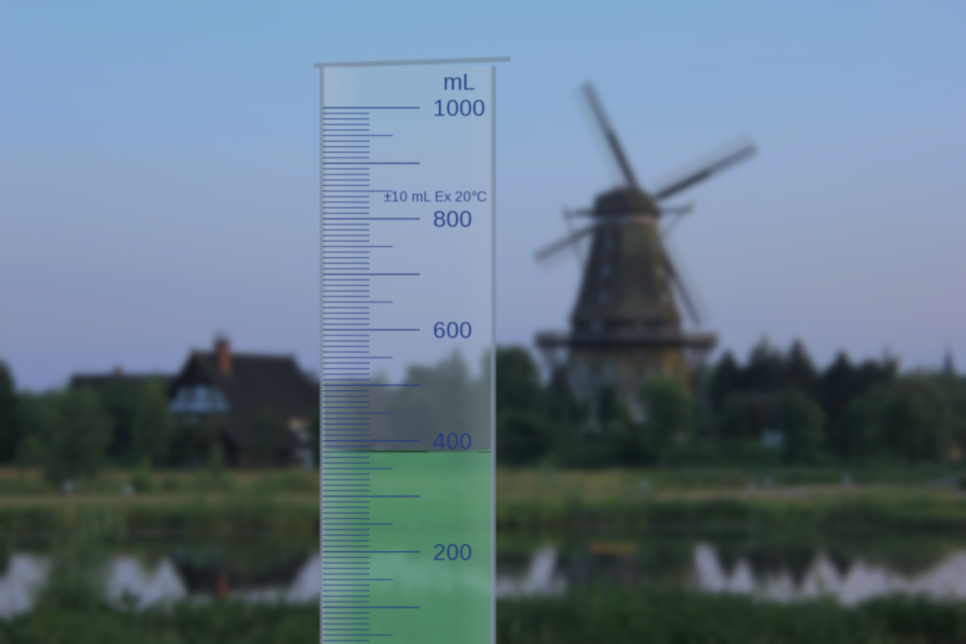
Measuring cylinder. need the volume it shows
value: 380 mL
